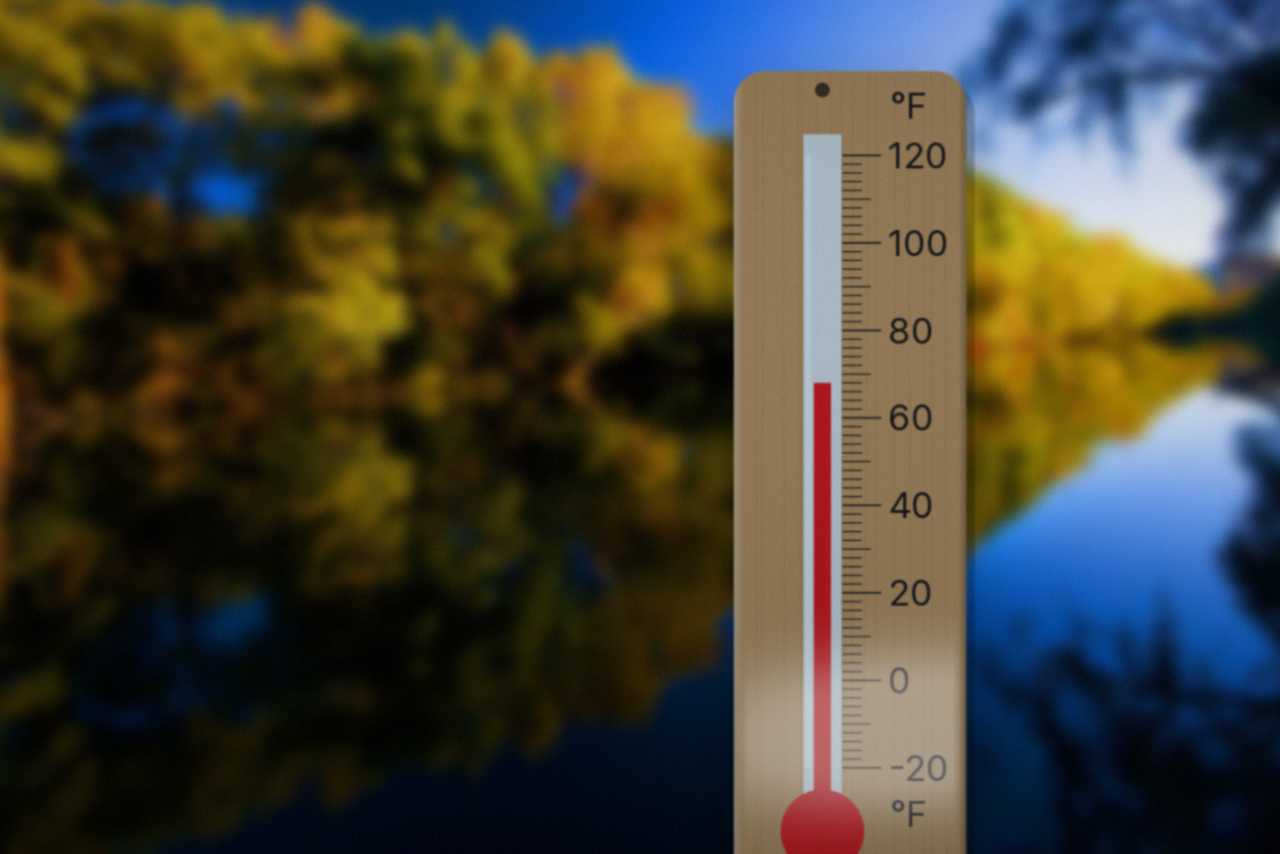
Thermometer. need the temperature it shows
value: 68 °F
